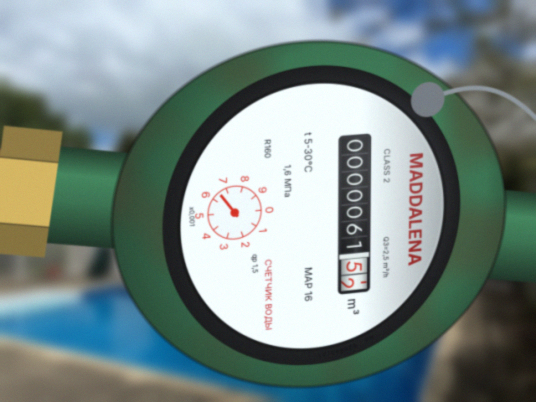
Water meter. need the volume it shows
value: 61.516 m³
